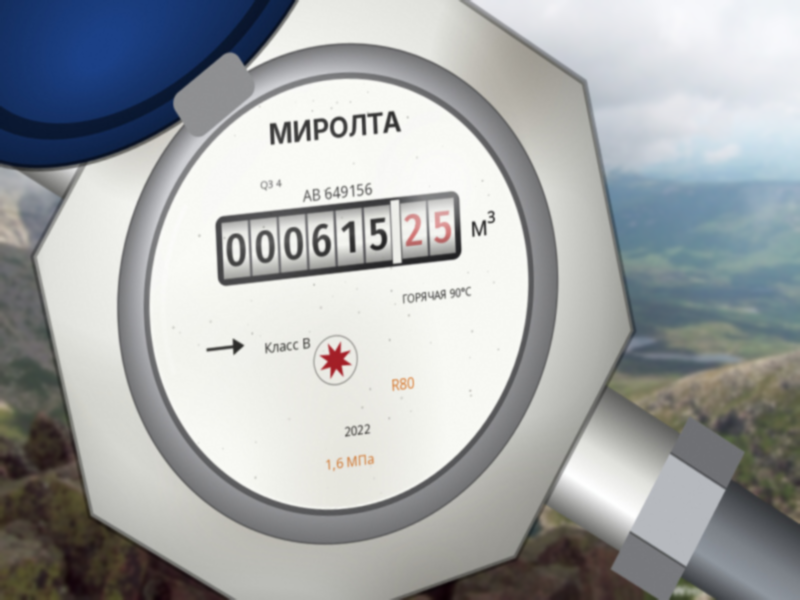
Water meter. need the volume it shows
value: 615.25 m³
